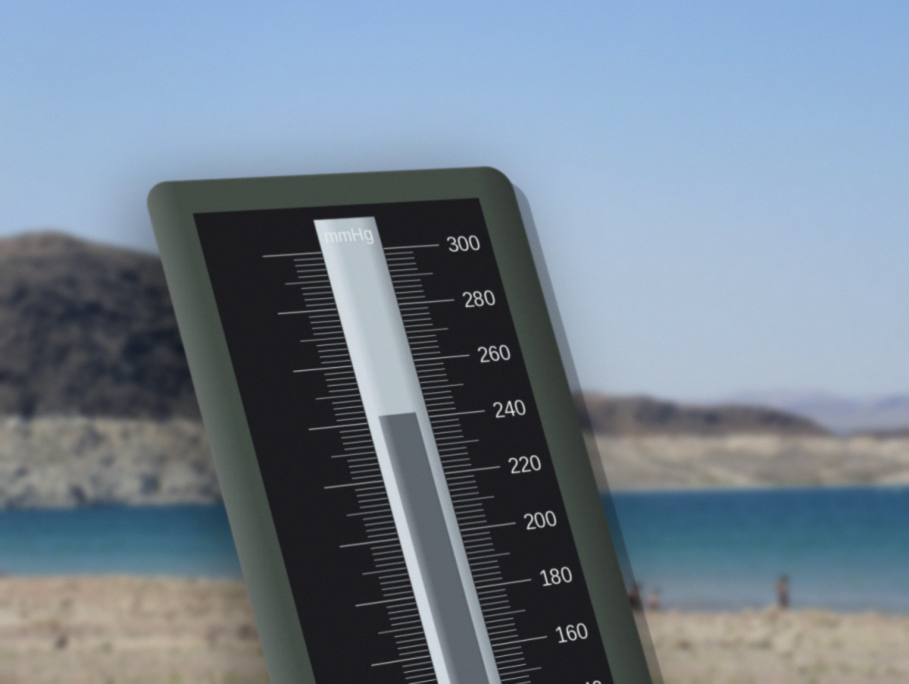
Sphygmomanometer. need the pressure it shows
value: 242 mmHg
